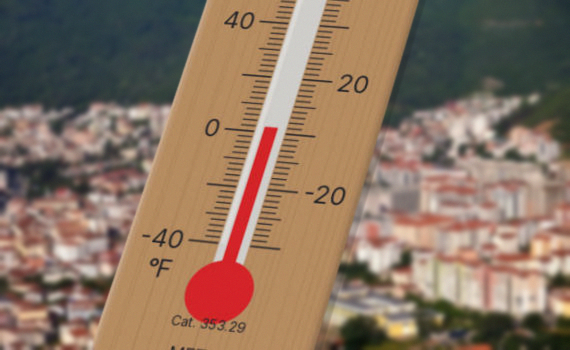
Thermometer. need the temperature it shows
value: 2 °F
